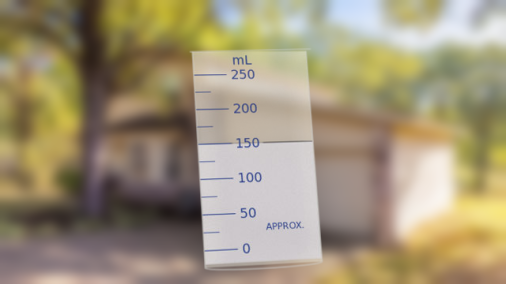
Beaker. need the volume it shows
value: 150 mL
